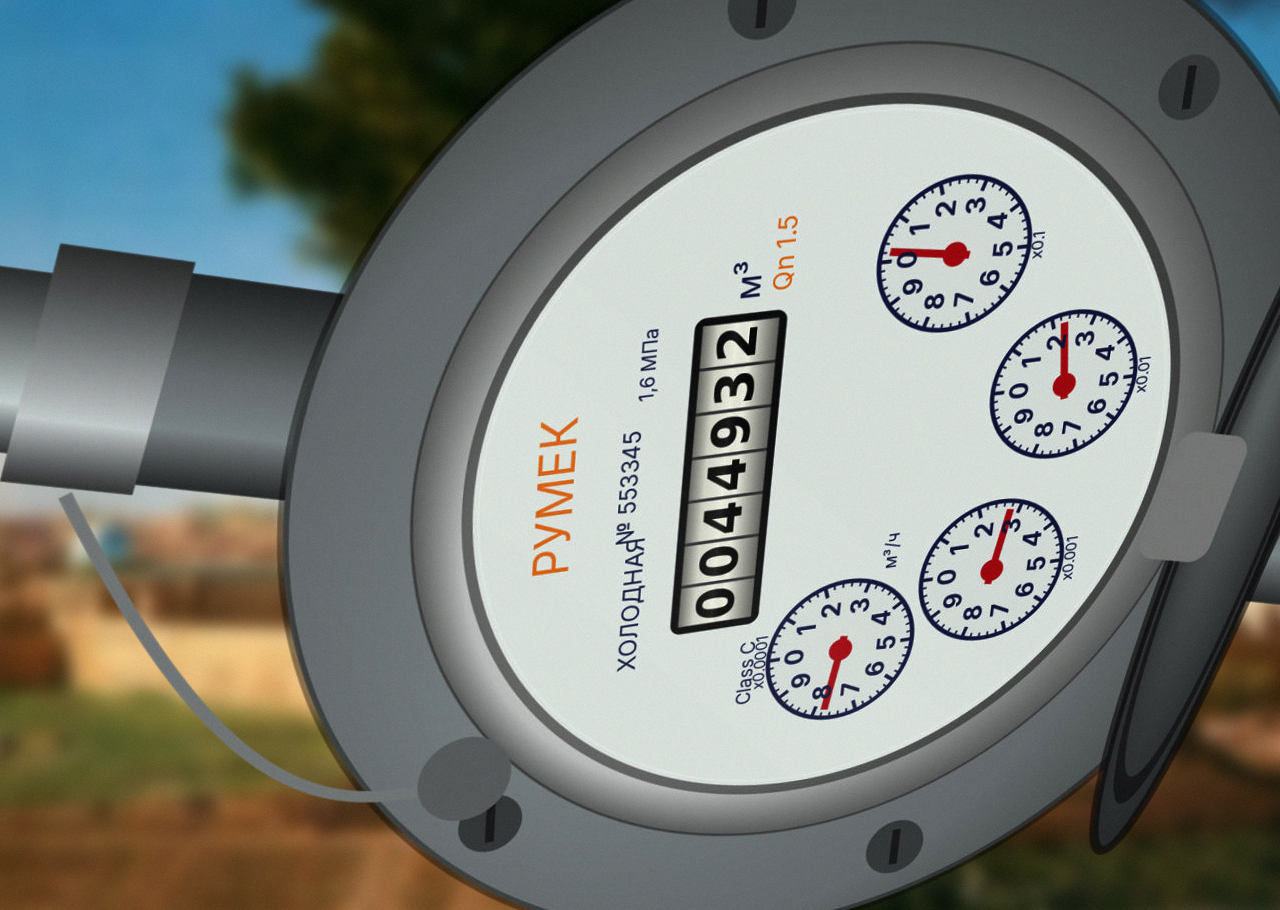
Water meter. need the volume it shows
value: 44932.0227 m³
